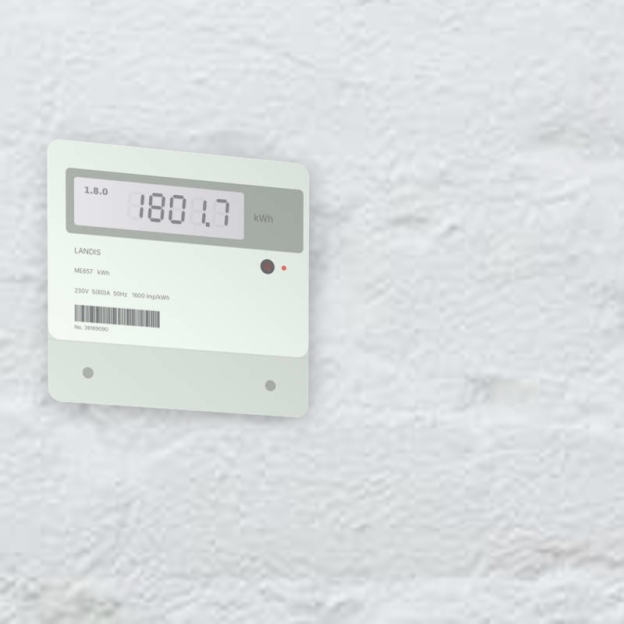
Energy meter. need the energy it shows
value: 1801.7 kWh
